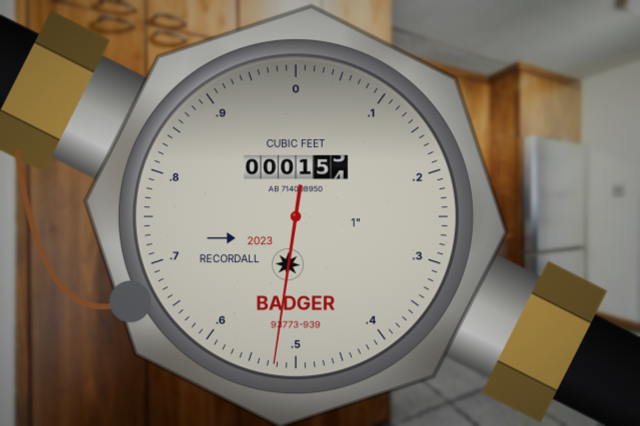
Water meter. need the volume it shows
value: 153.52 ft³
